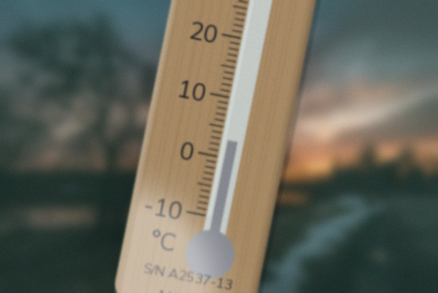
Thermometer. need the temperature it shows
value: 3 °C
